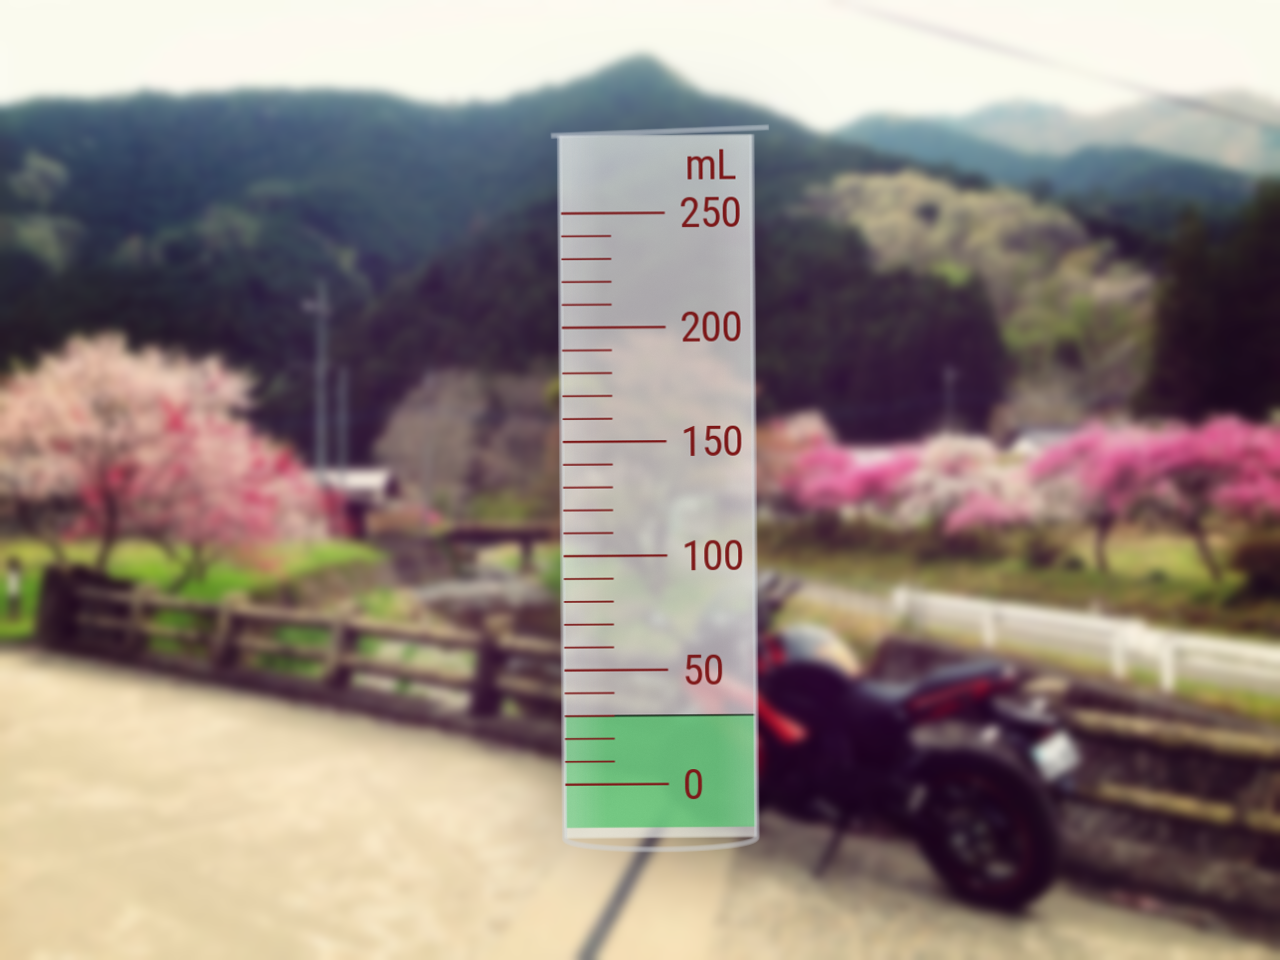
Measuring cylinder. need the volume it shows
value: 30 mL
